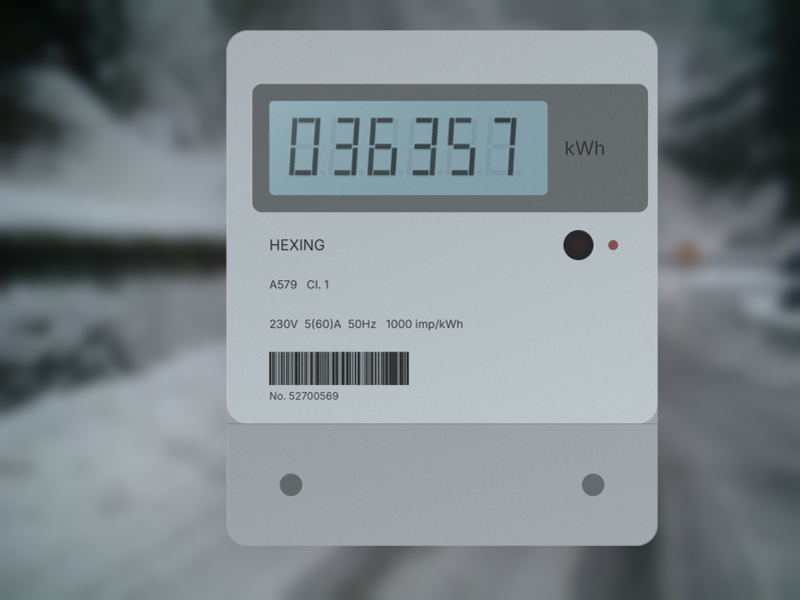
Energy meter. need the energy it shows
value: 36357 kWh
